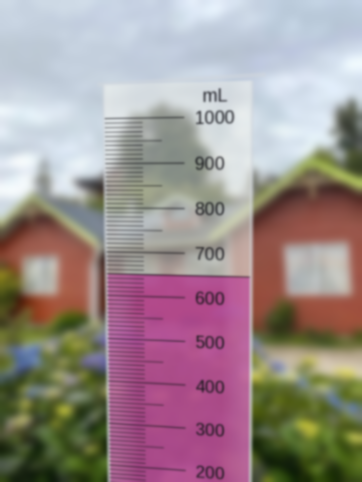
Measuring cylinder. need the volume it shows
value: 650 mL
